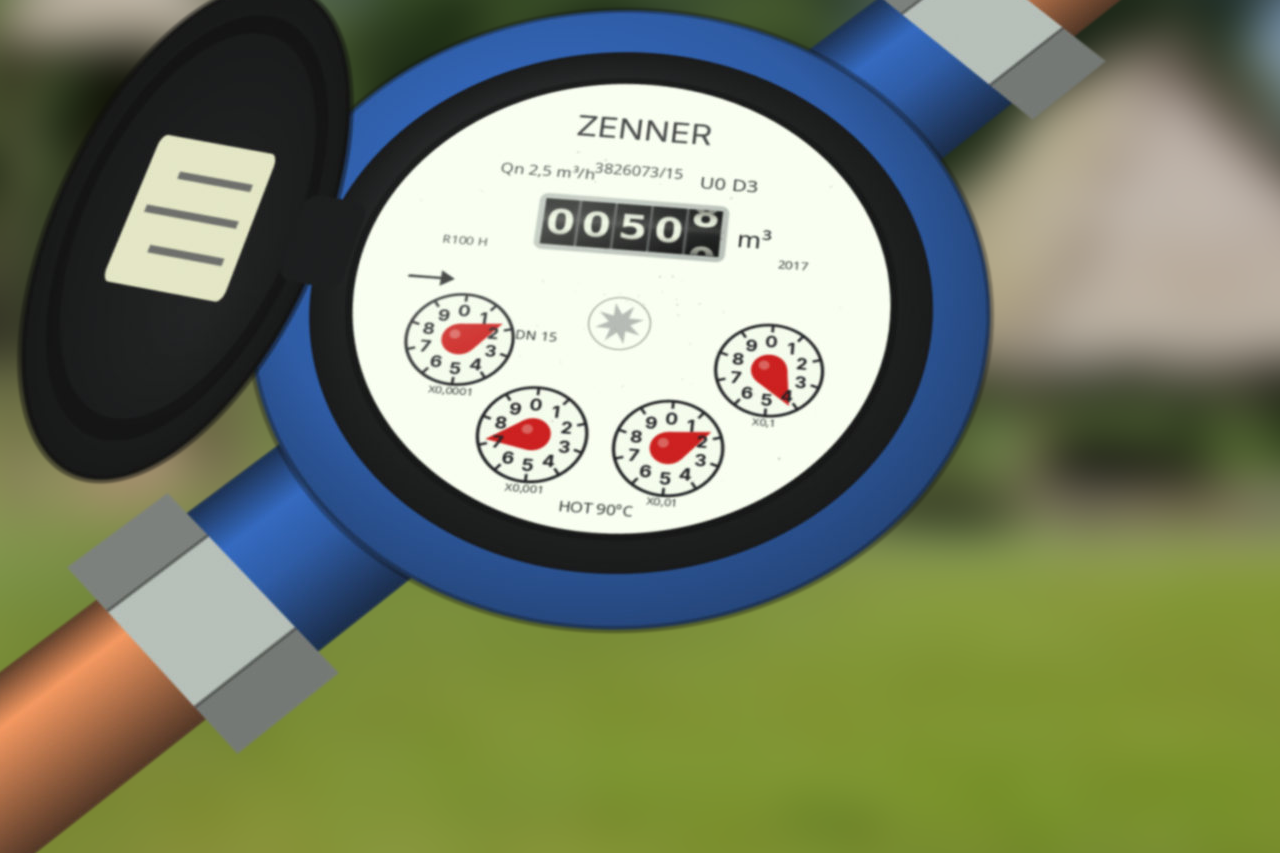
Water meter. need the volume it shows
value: 508.4171 m³
